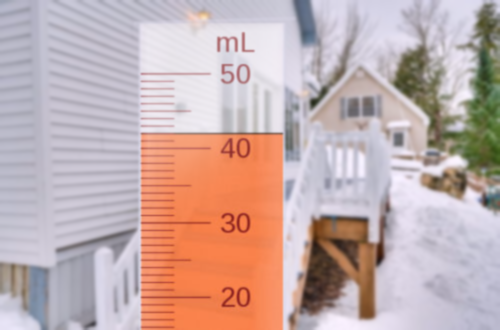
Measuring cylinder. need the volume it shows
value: 42 mL
